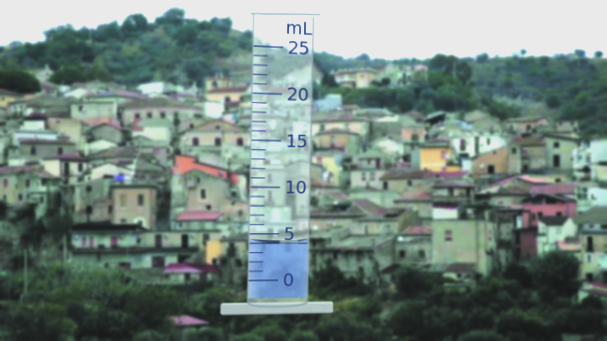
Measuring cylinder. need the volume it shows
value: 4 mL
